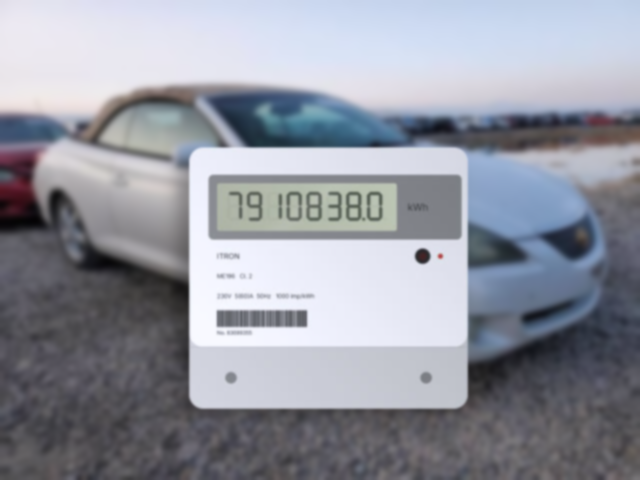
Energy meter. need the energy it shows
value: 7910838.0 kWh
